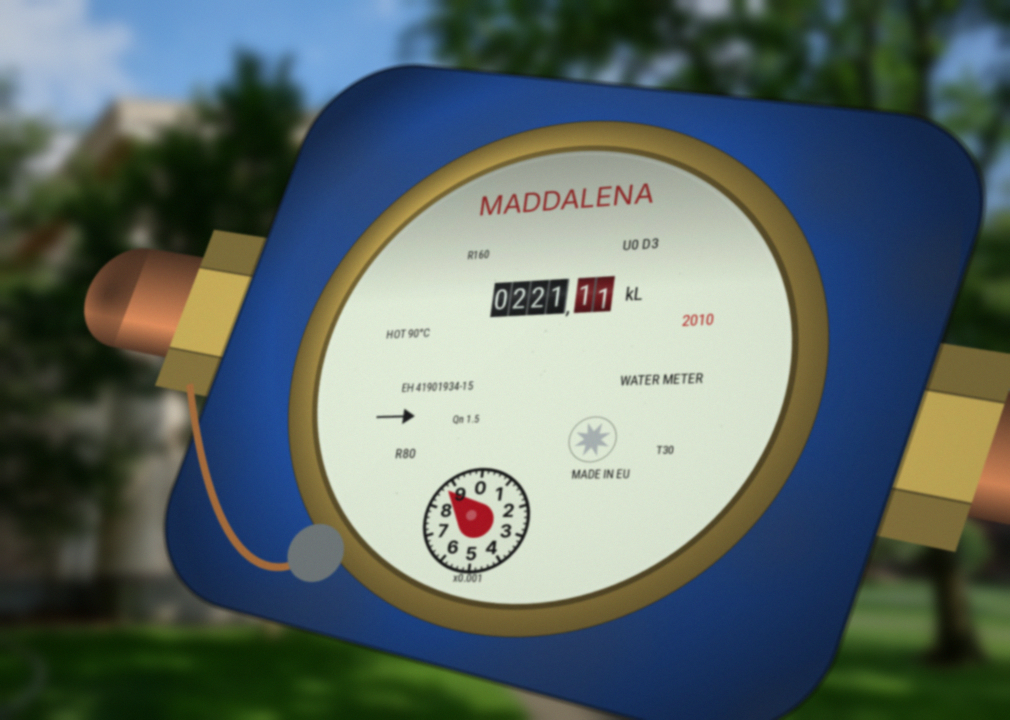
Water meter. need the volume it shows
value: 221.108 kL
